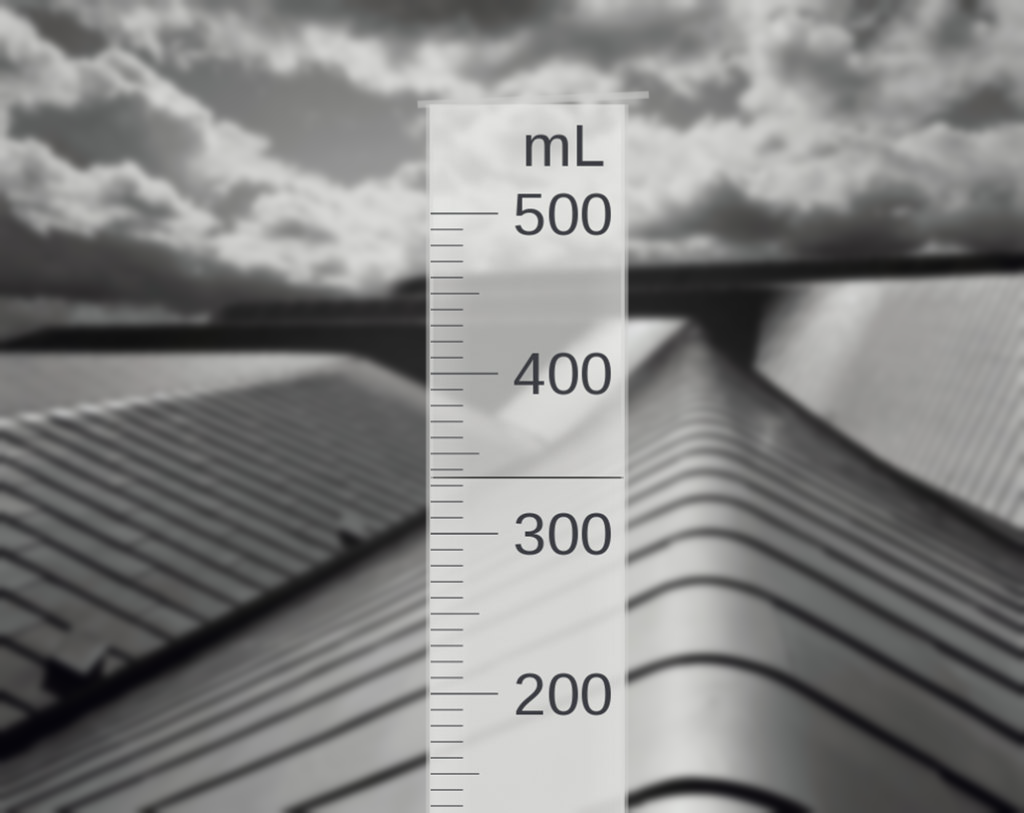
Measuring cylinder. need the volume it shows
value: 335 mL
